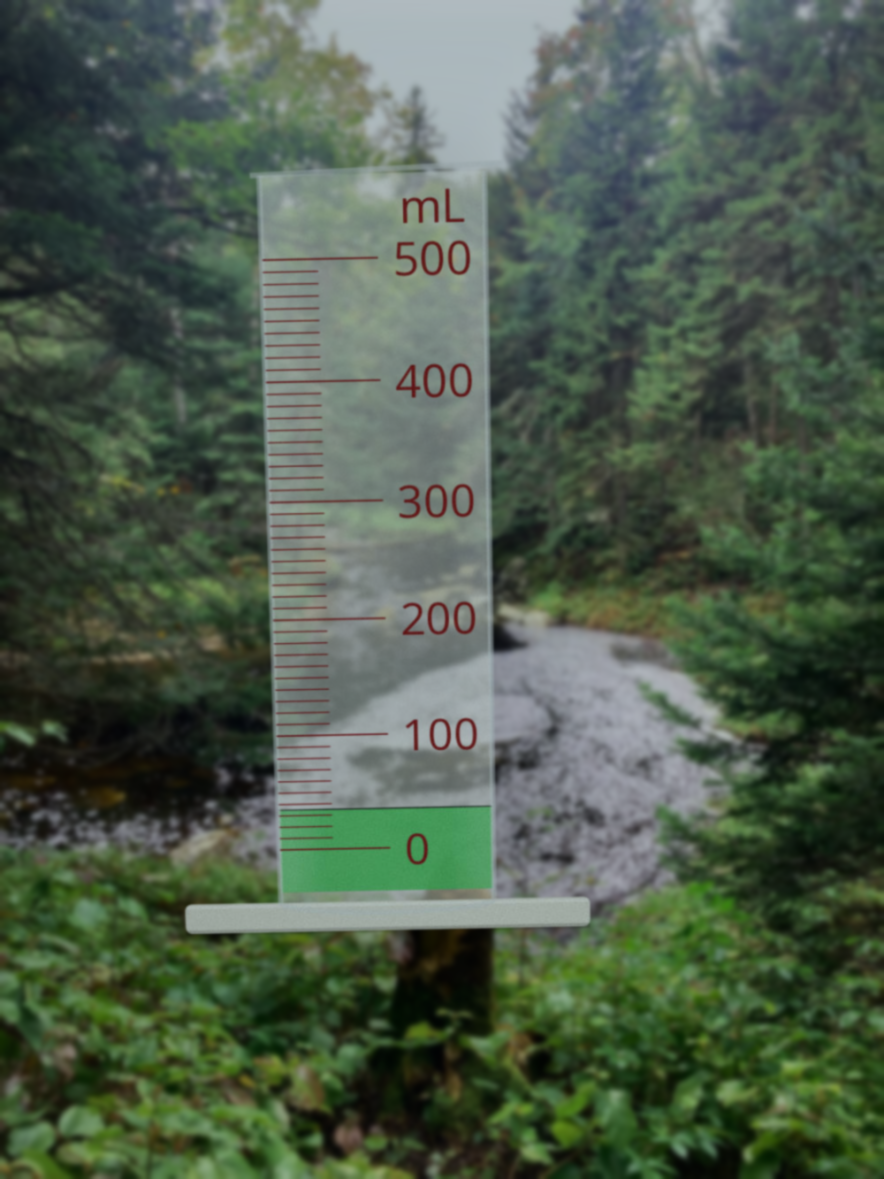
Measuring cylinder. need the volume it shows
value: 35 mL
